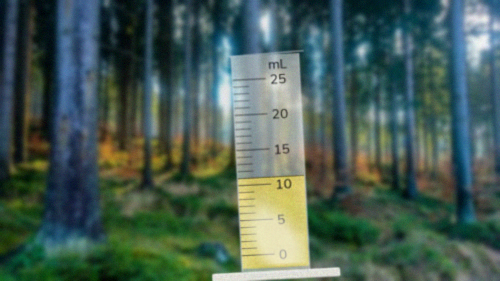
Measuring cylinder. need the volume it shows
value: 11 mL
